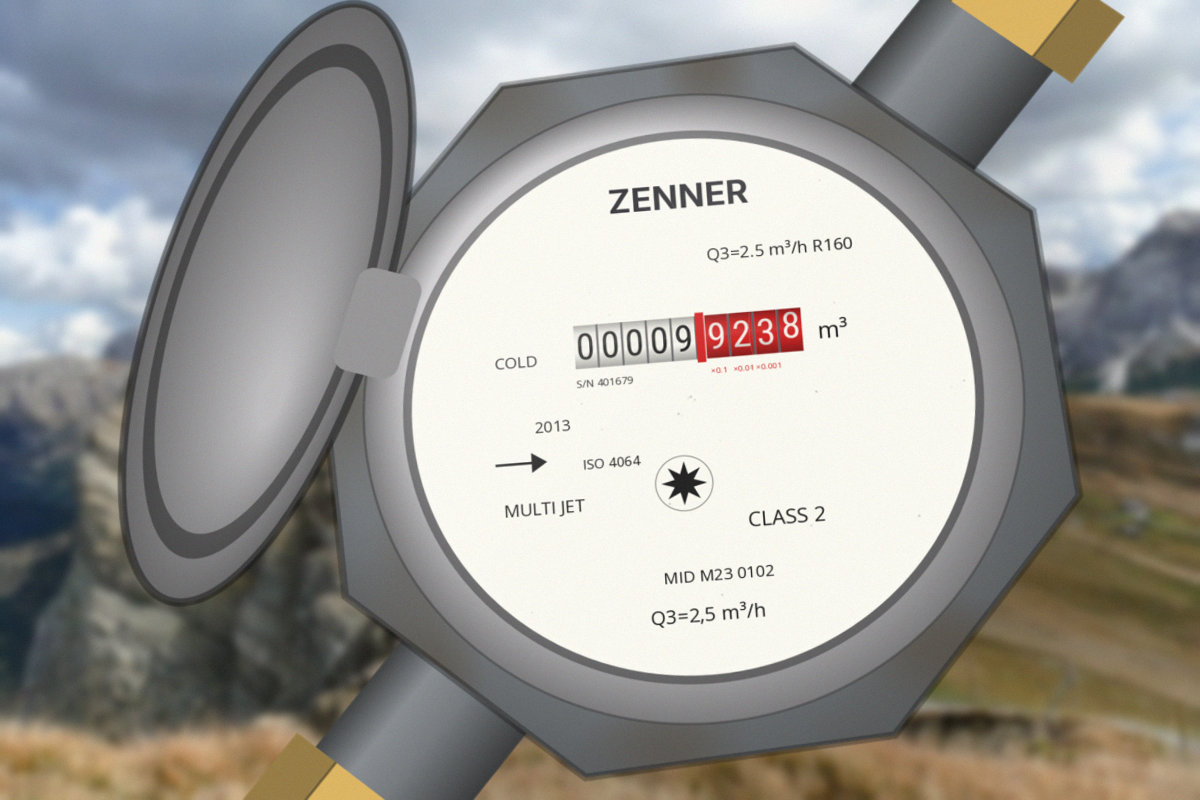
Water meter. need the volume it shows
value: 9.9238 m³
